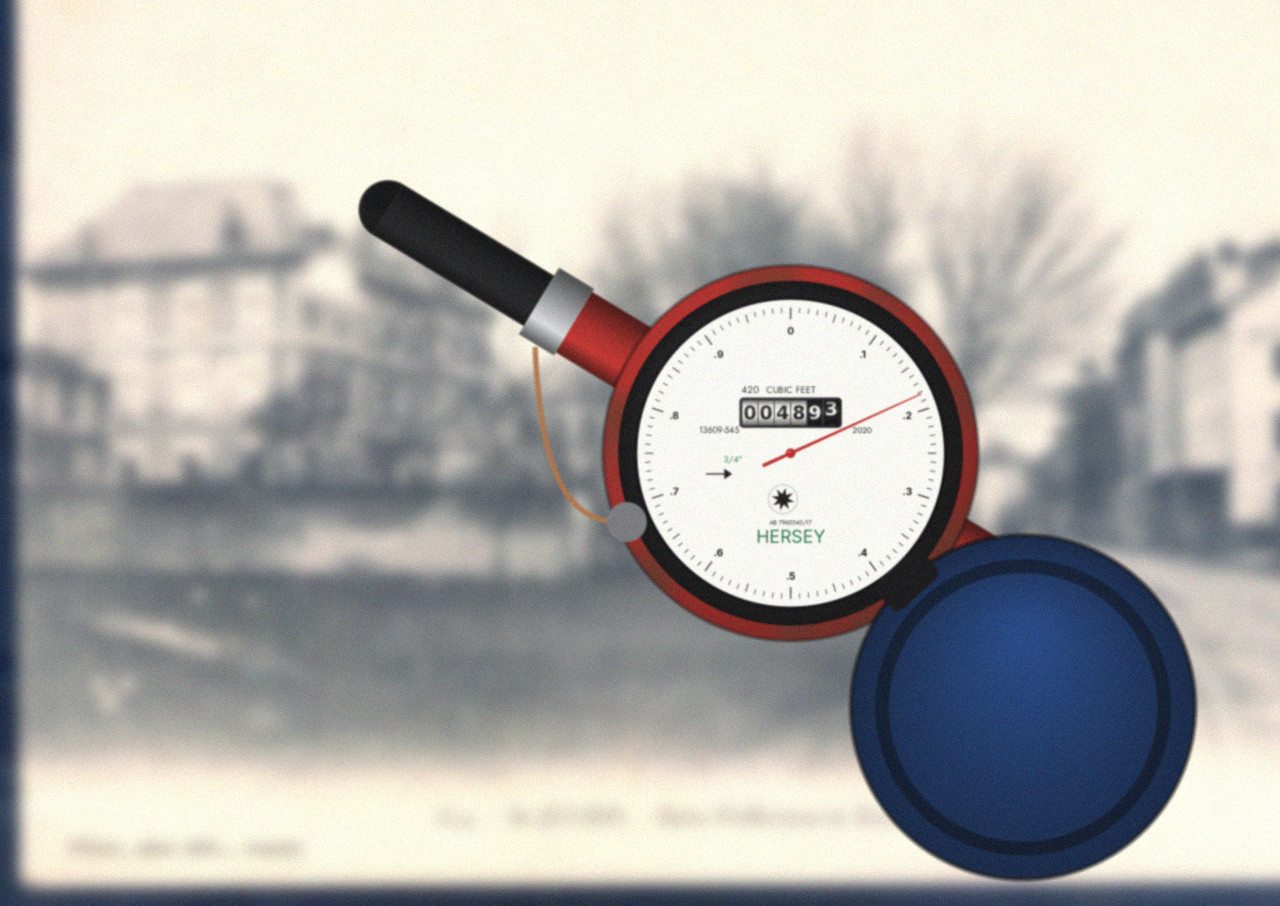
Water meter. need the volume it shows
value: 4893.18 ft³
